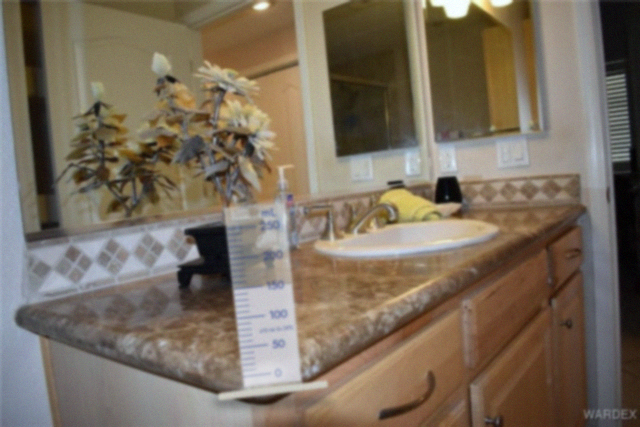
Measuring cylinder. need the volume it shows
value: 150 mL
